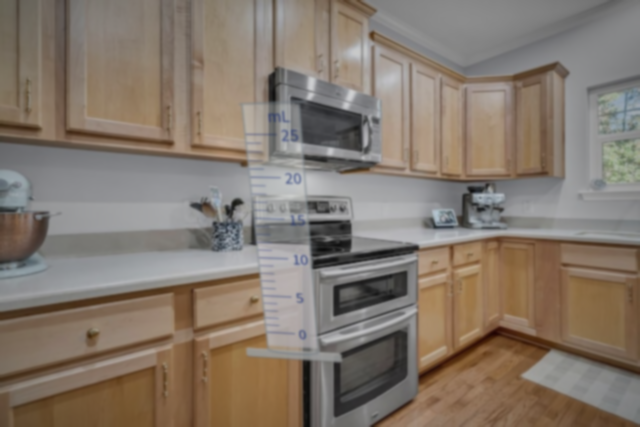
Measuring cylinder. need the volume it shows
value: 12 mL
